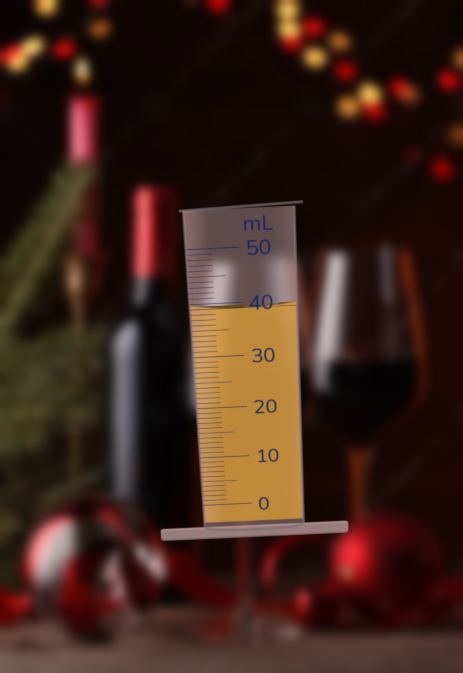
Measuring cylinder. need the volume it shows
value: 39 mL
